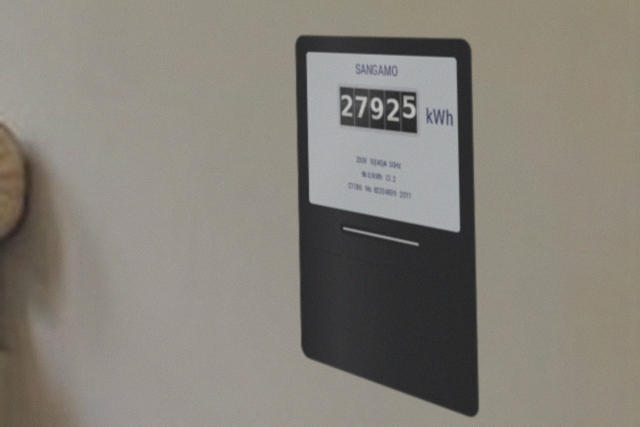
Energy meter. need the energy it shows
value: 27925 kWh
